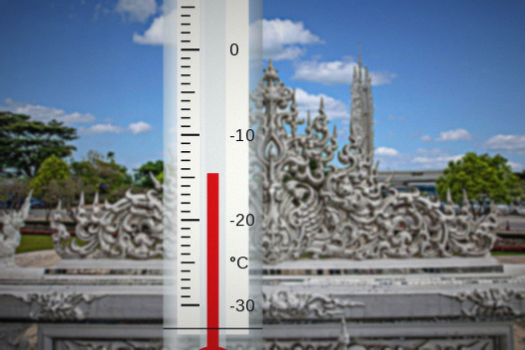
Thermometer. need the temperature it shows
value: -14.5 °C
